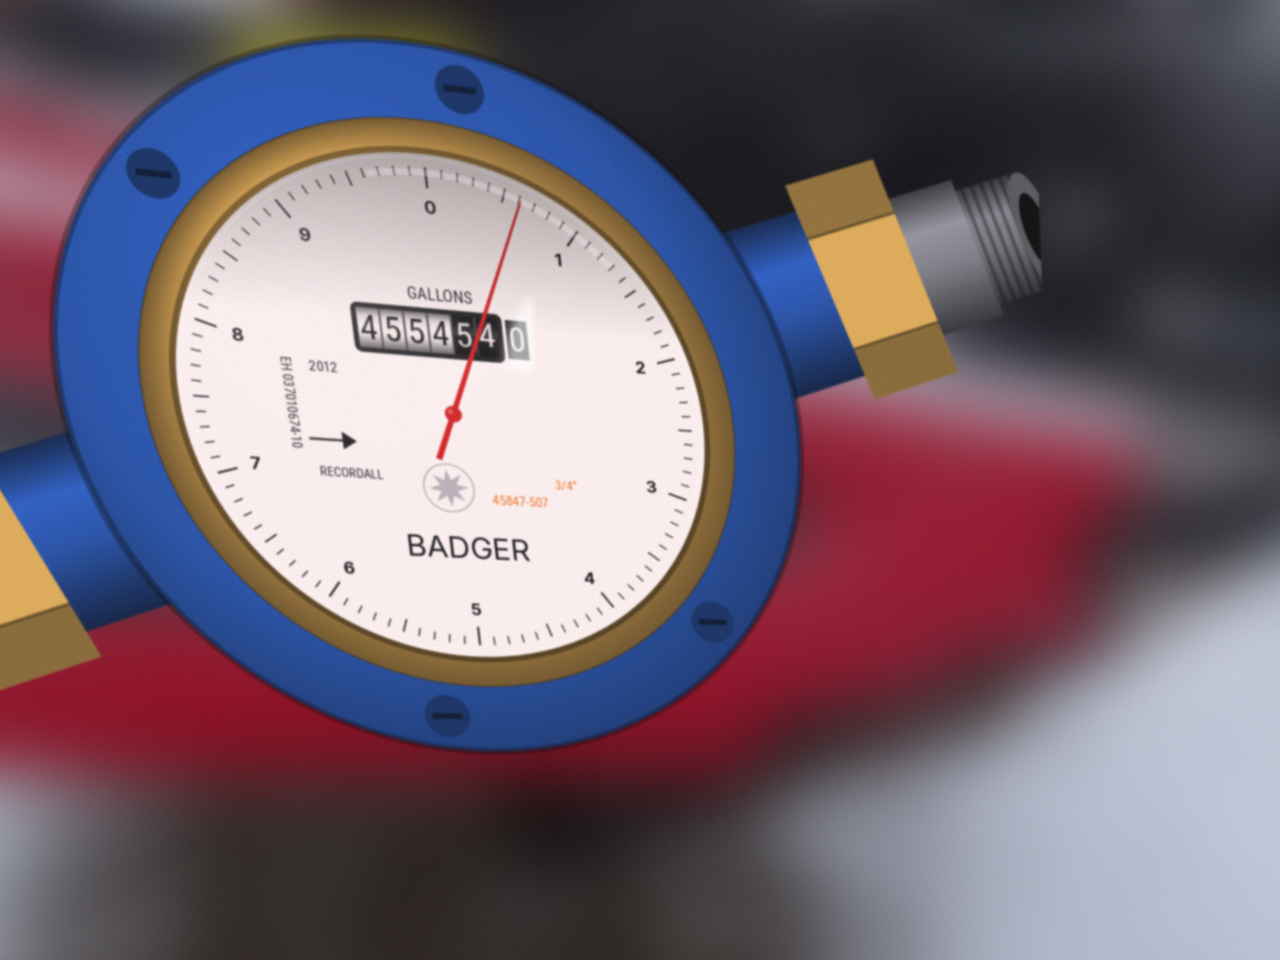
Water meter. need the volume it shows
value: 4554540.6 gal
